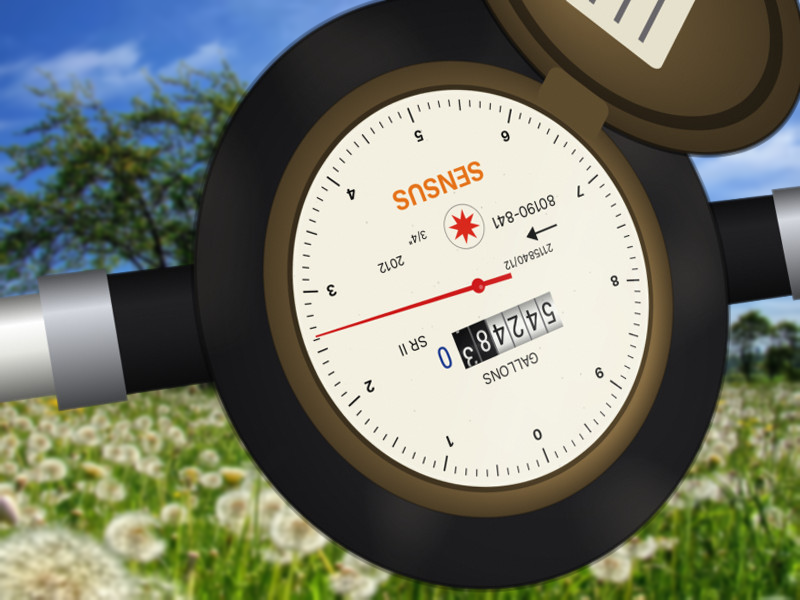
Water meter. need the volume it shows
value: 5424832.6 gal
